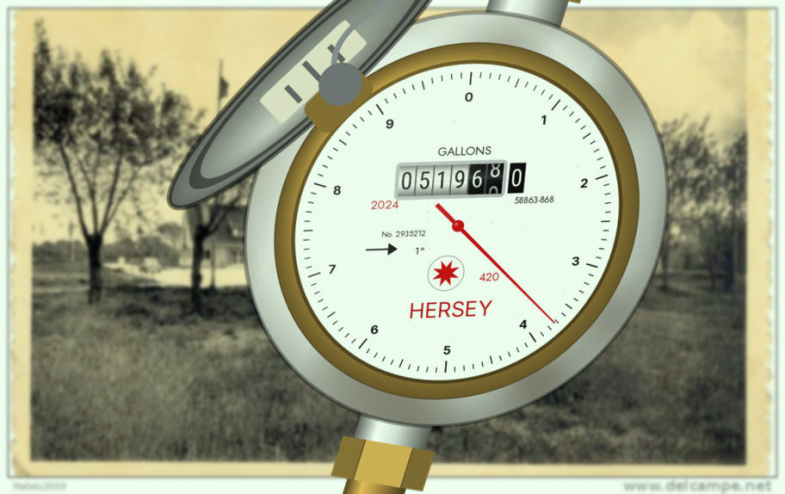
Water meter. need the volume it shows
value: 519683.7 gal
